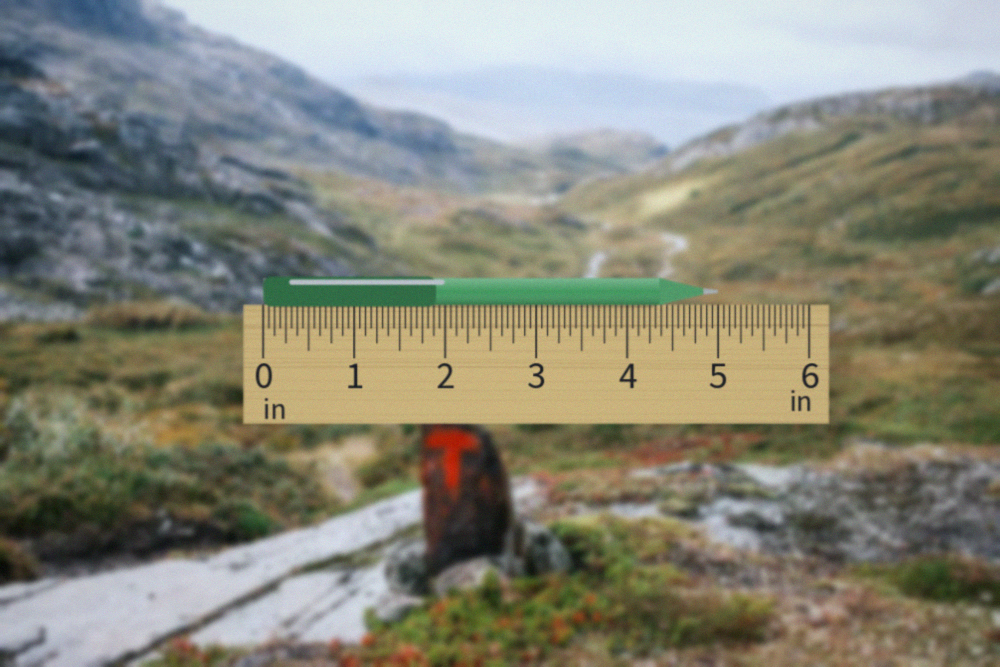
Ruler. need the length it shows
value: 5 in
